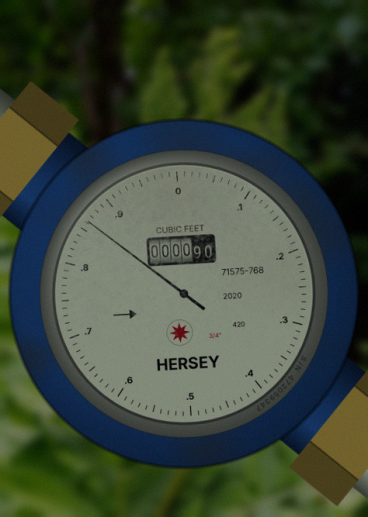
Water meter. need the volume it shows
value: 89.86 ft³
